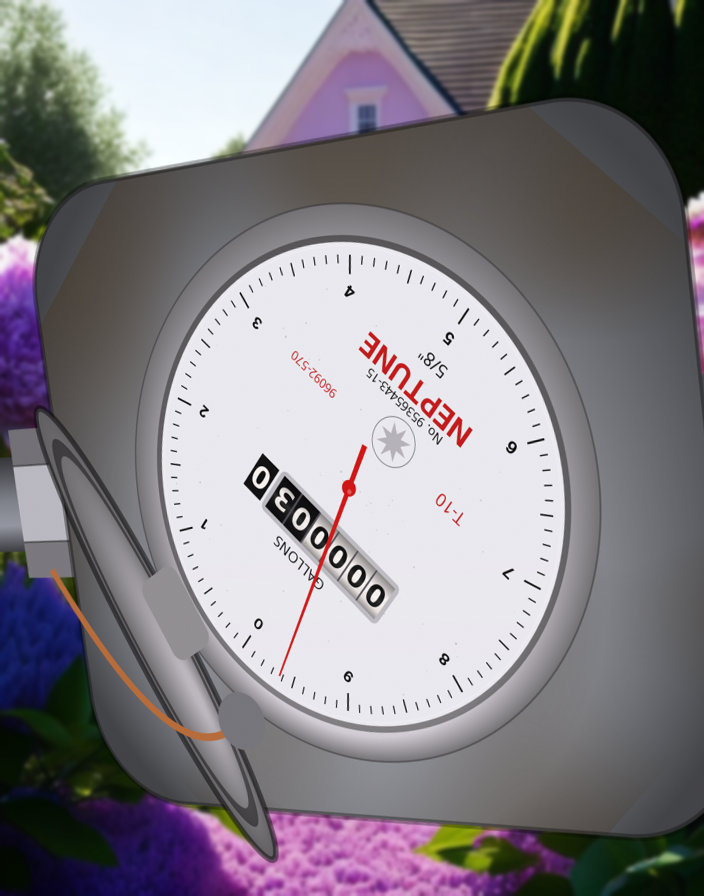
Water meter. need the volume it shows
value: 29.6 gal
